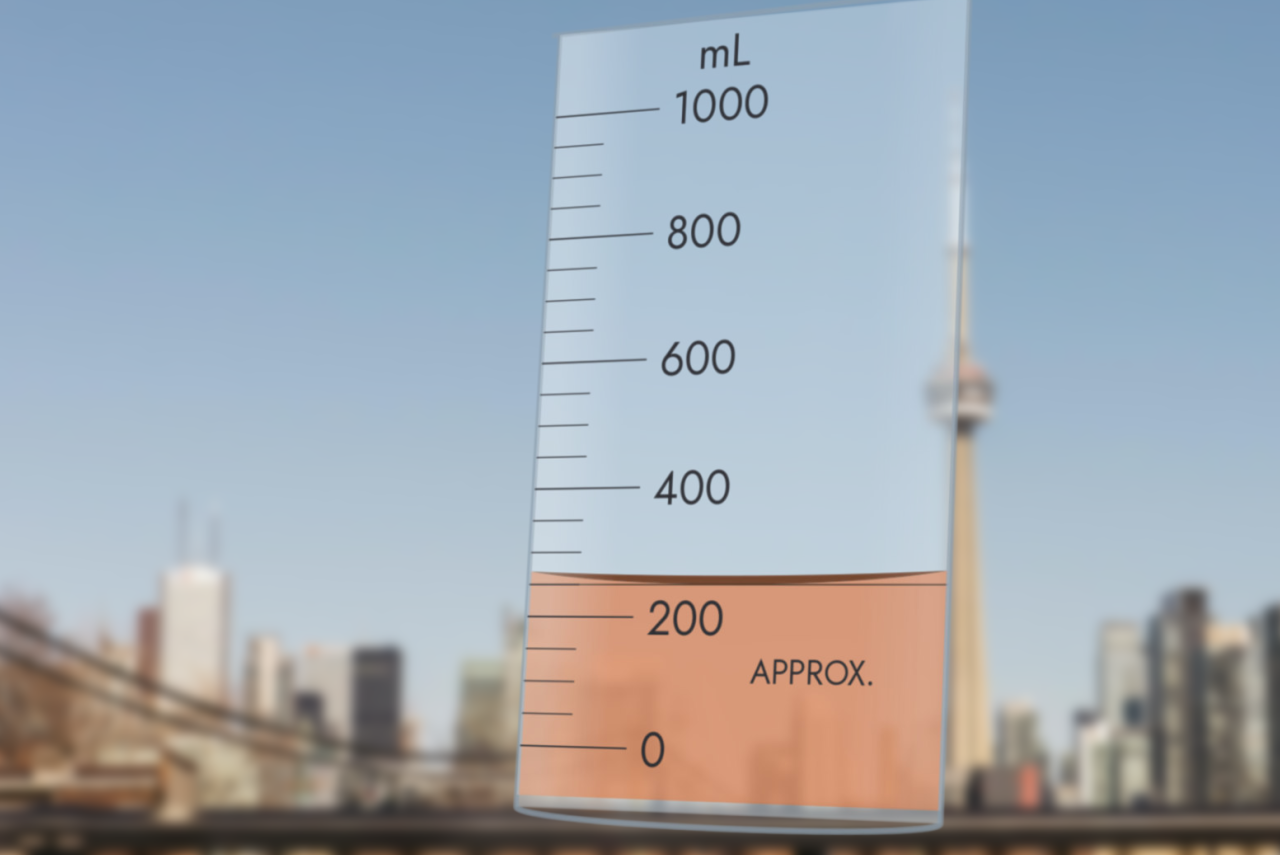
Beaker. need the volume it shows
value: 250 mL
